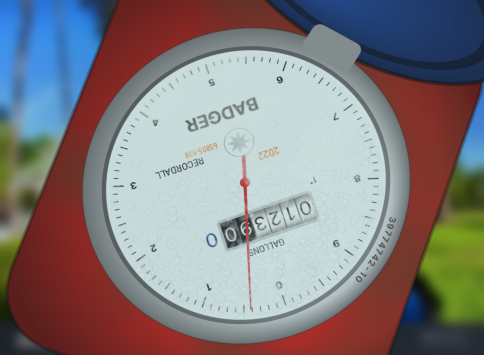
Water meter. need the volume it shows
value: 123900.4 gal
